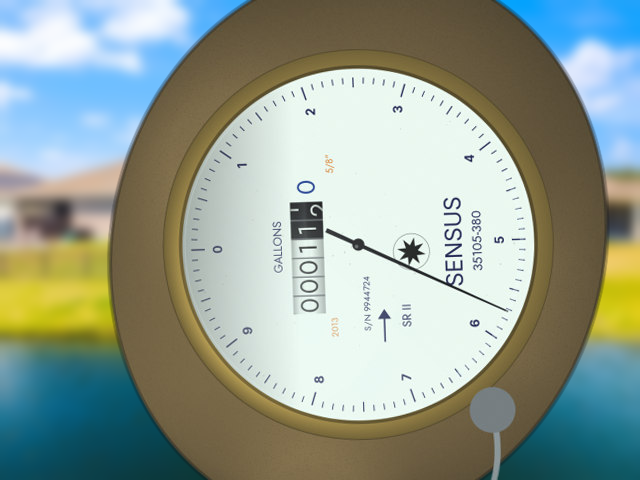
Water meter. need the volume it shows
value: 1115.7 gal
